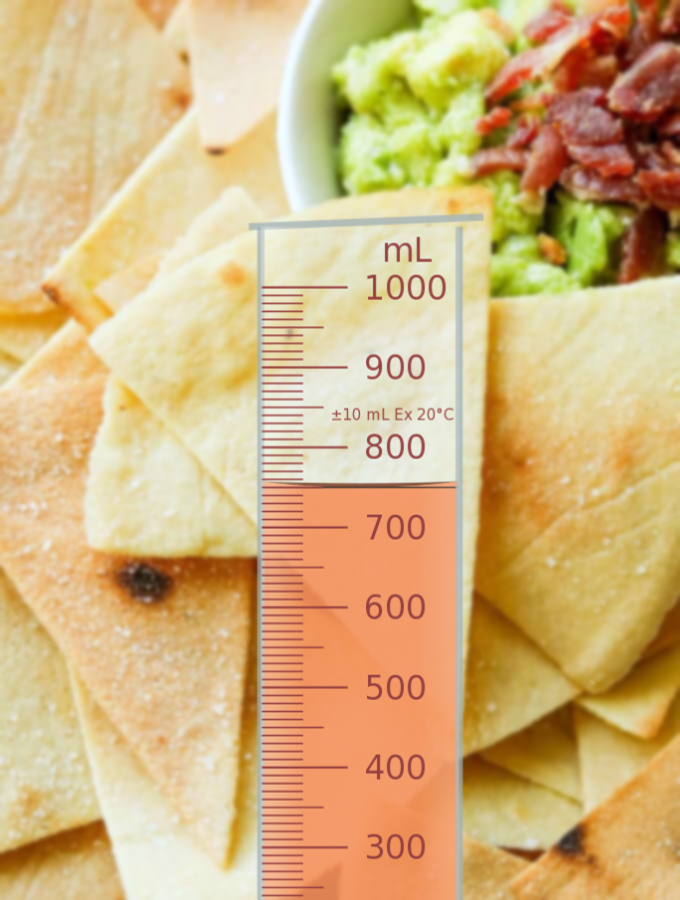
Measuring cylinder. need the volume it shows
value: 750 mL
